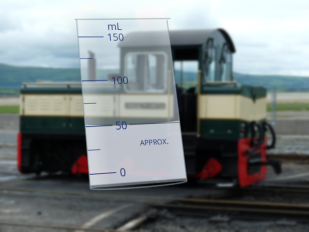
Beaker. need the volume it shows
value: 50 mL
